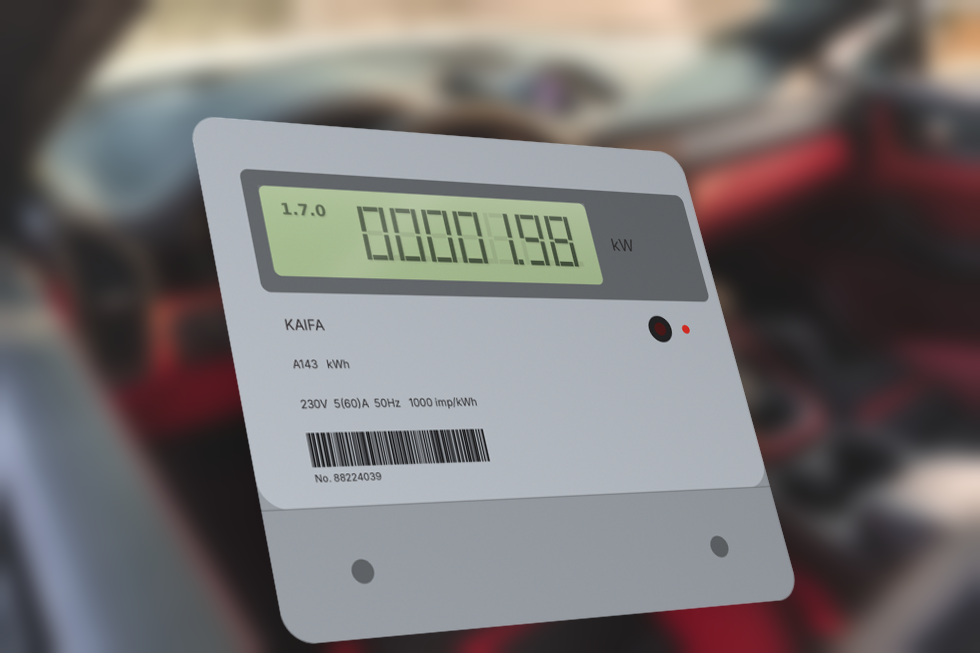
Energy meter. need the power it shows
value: 1.98 kW
